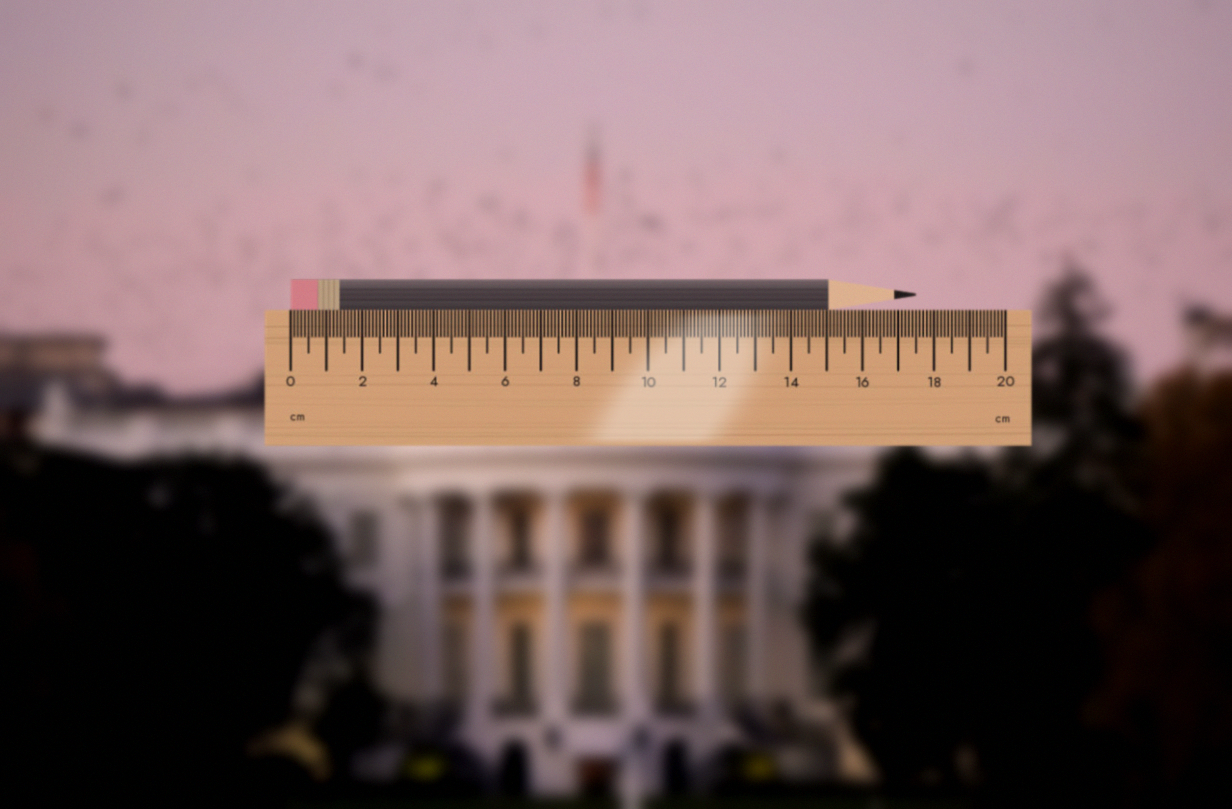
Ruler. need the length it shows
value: 17.5 cm
